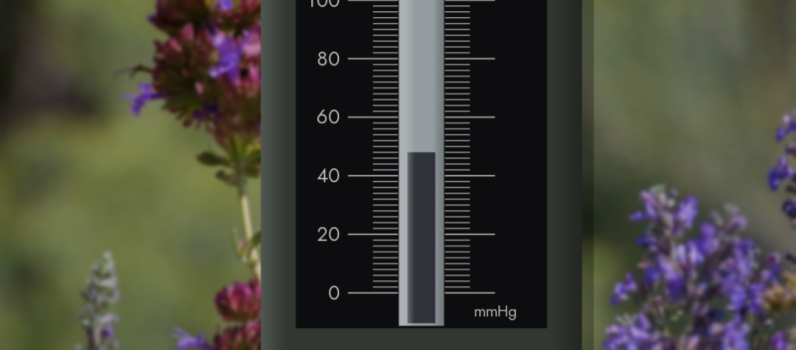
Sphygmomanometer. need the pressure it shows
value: 48 mmHg
